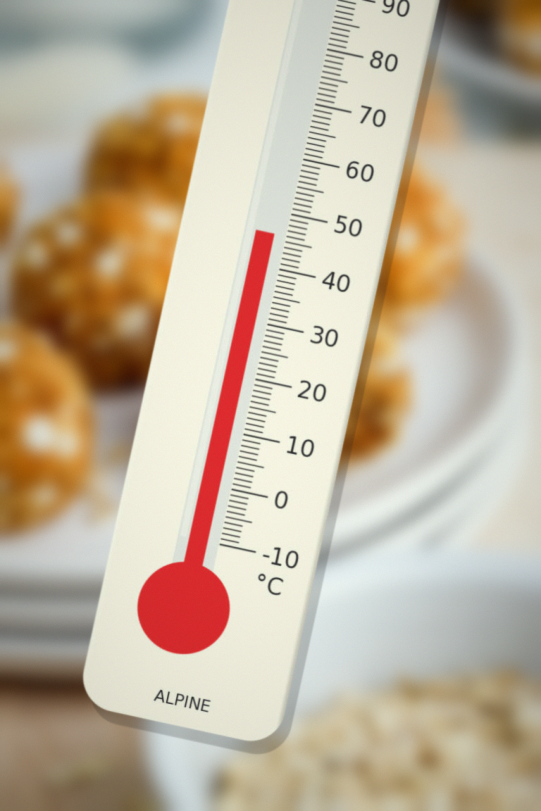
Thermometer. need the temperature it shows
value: 46 °C
